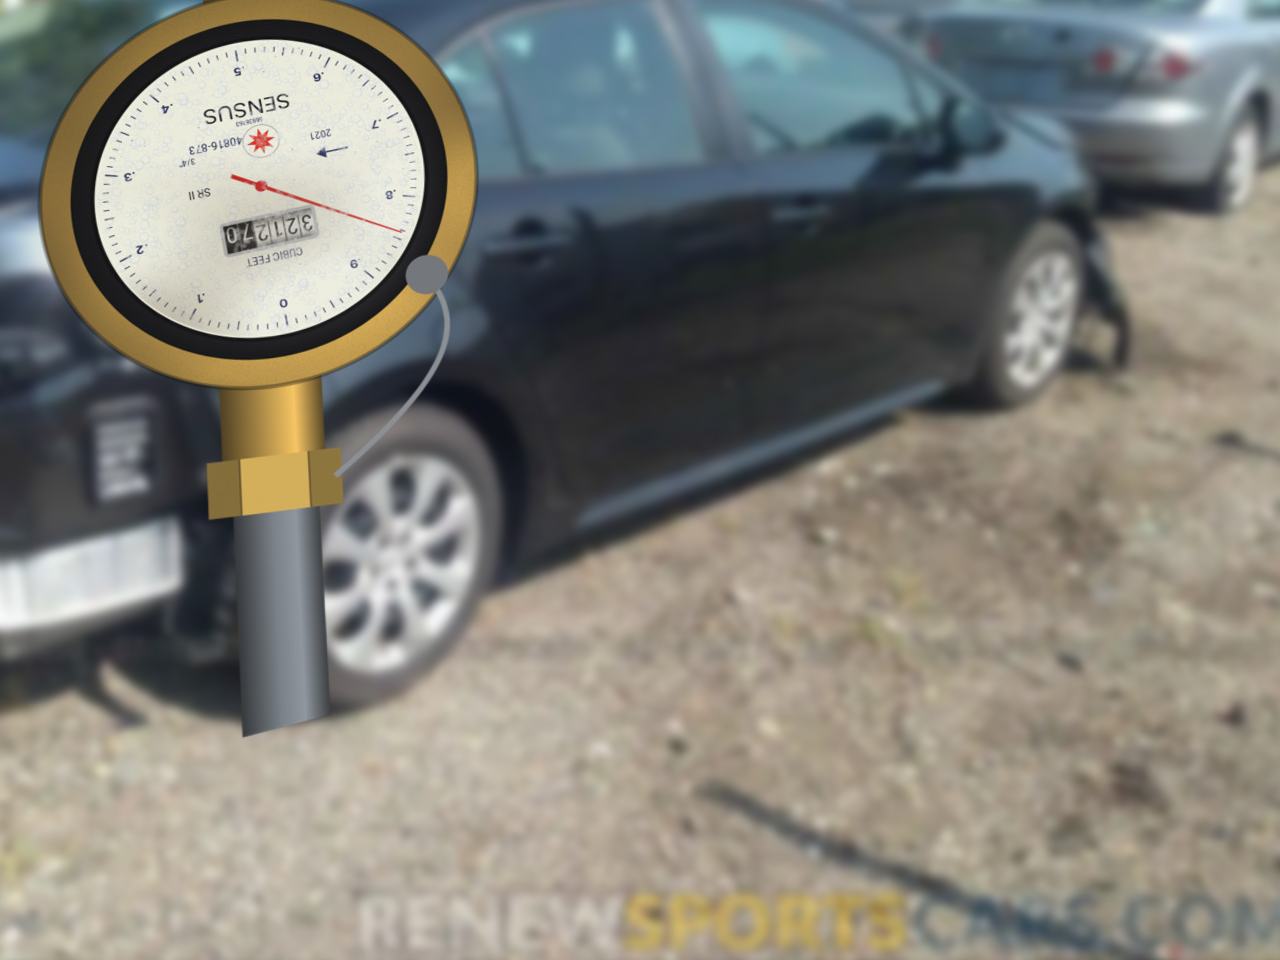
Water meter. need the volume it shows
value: 321269.84 ft³
